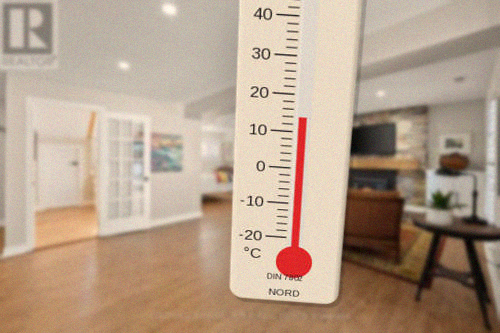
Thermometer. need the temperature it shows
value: 14 °C
